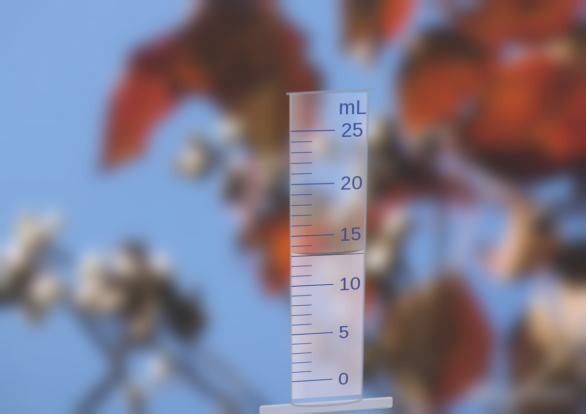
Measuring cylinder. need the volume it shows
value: 13 mL
